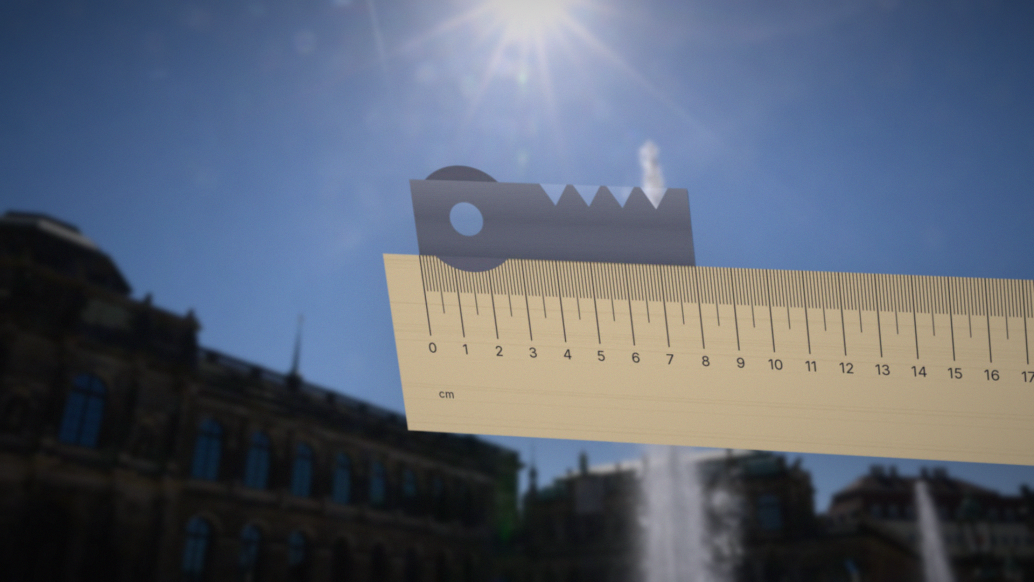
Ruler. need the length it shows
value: 8 cm
